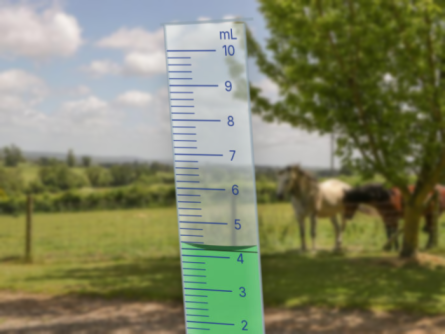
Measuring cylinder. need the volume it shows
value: 4.2 mL
